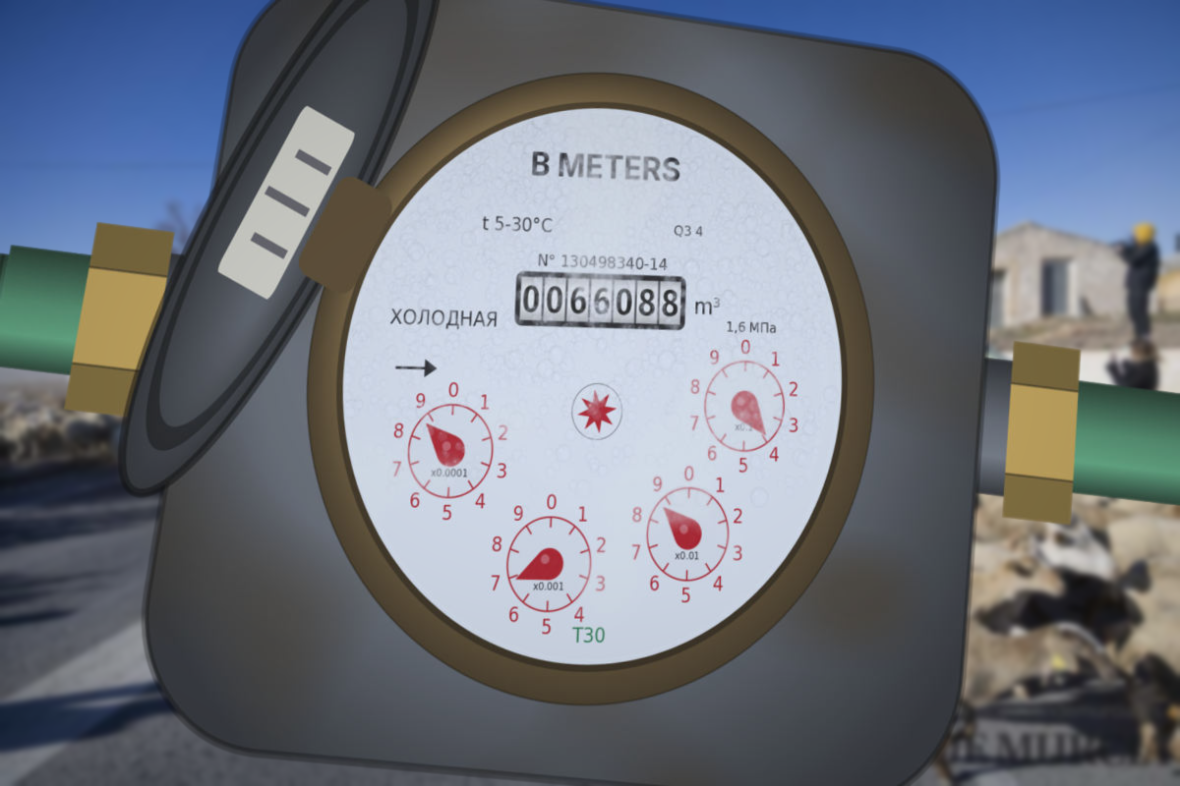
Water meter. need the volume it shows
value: 66088.3868 m³
